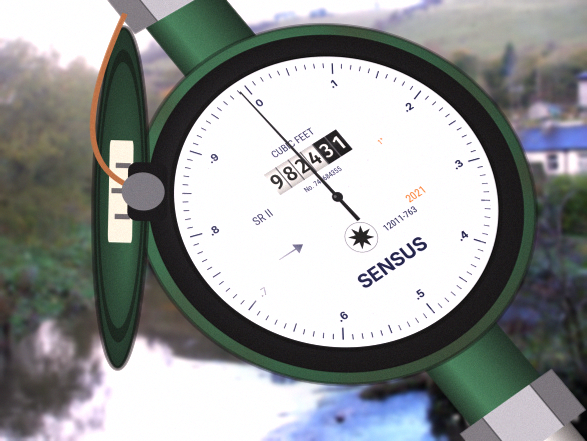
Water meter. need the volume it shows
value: 982430.99 ft³
